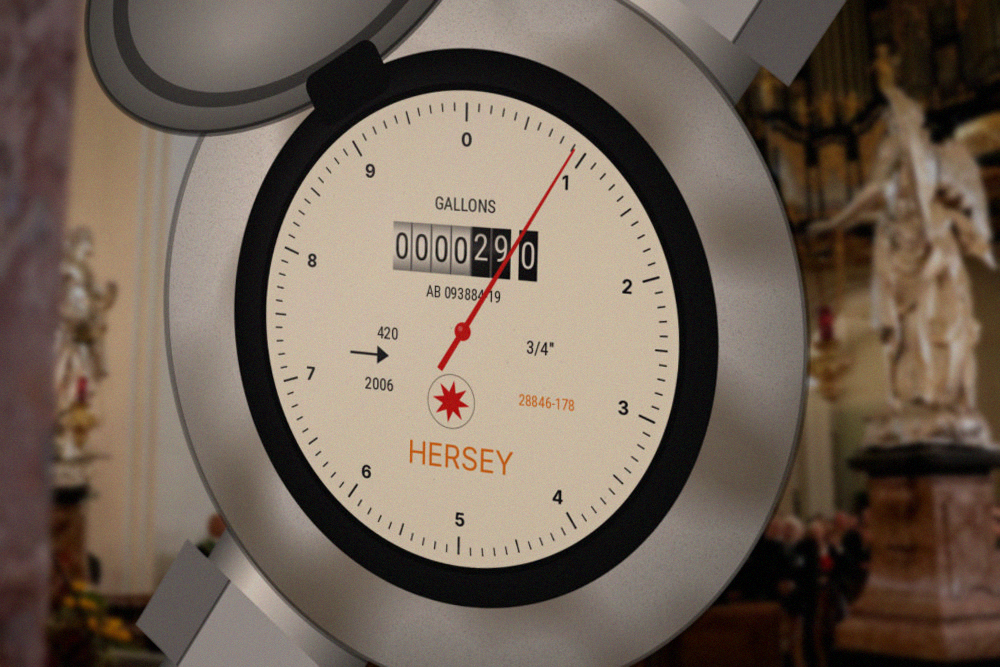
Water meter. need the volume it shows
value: 290.9 gal
